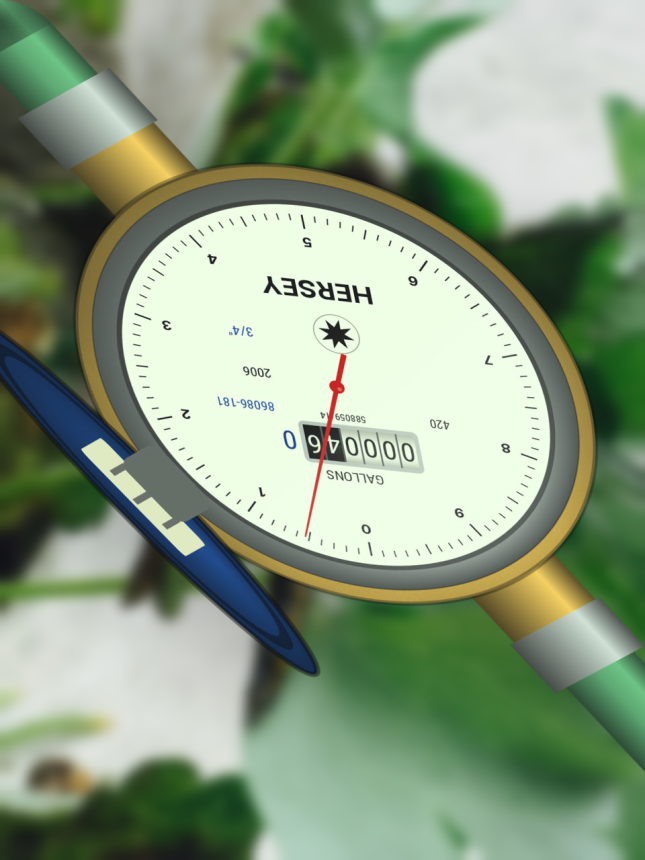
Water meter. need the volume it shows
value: 460.5 gal
